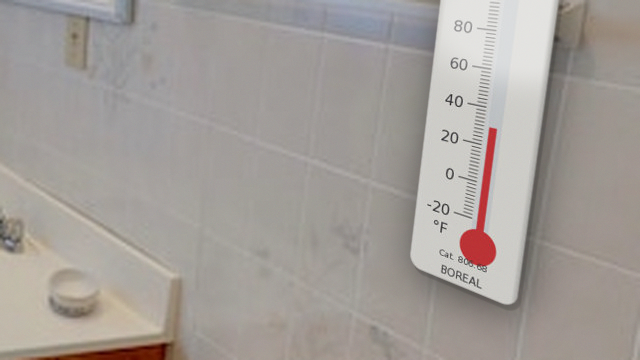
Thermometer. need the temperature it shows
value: 30 °F
